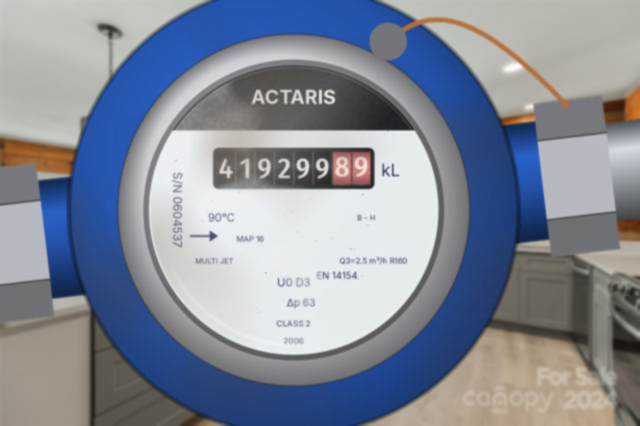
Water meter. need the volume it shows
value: 419299.89 kL
